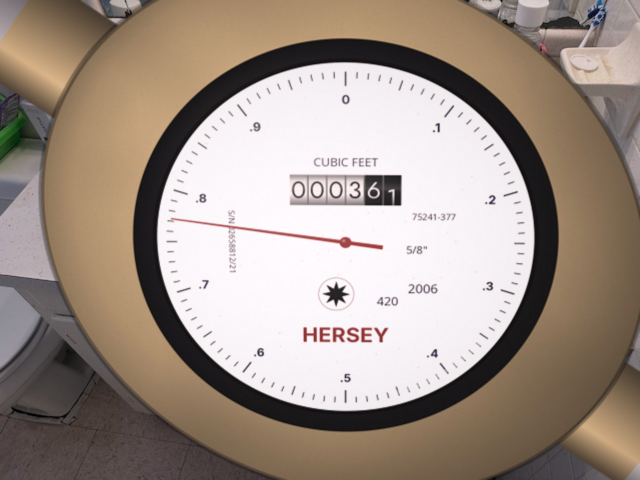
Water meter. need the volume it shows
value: 360.77 ft³
